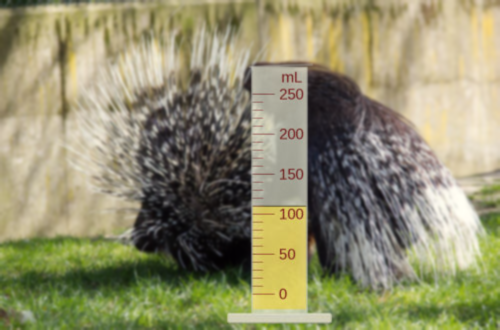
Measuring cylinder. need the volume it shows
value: 110 mL
